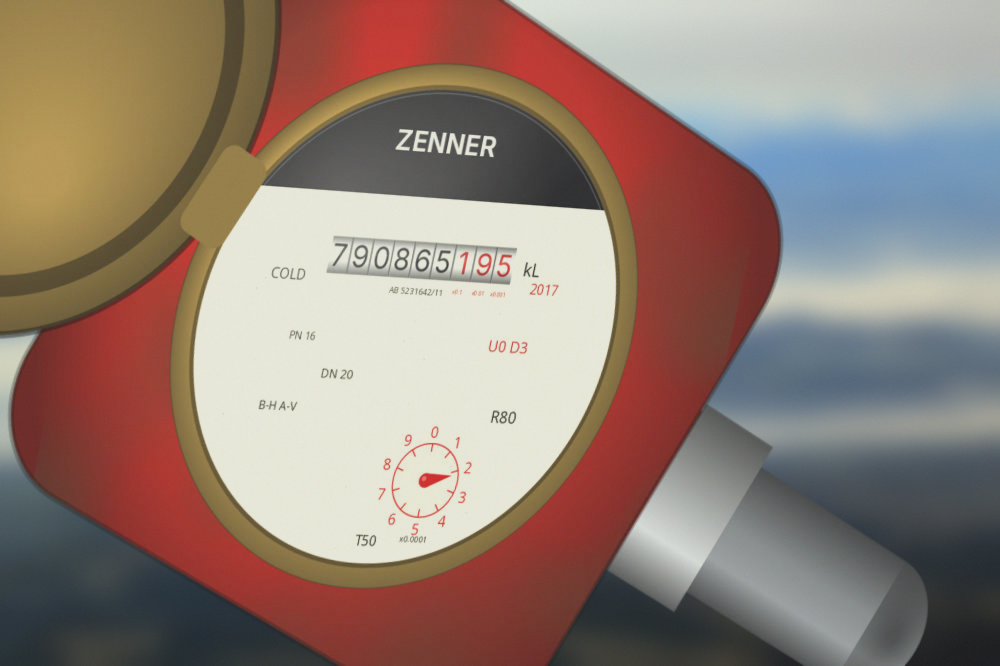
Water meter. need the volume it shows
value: 790865.1952 kL
